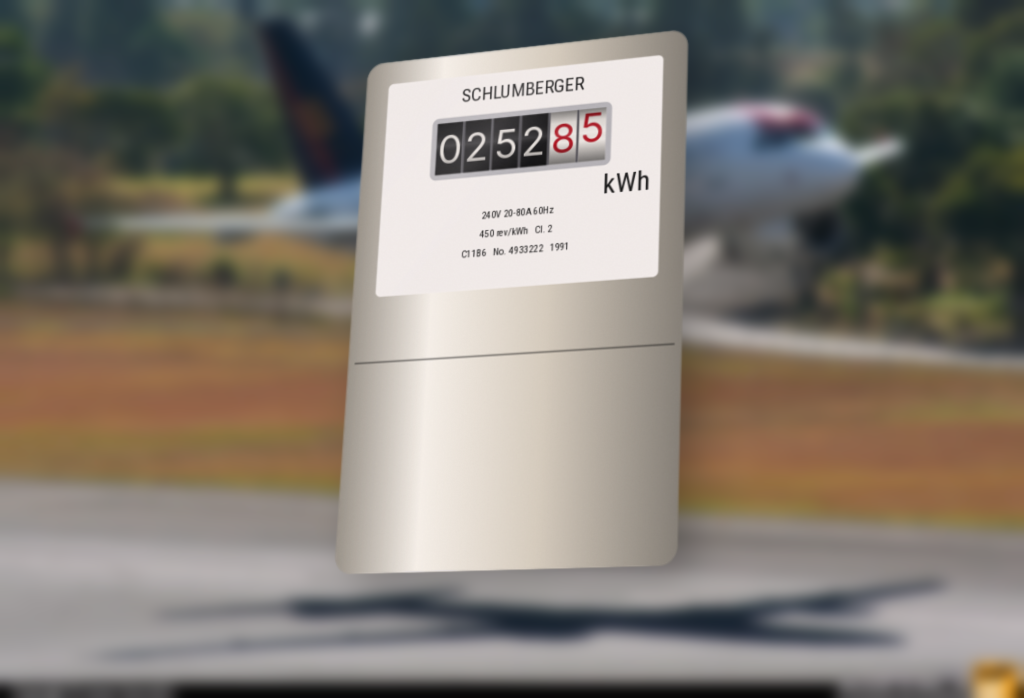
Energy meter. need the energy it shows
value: 252.85 kWh
